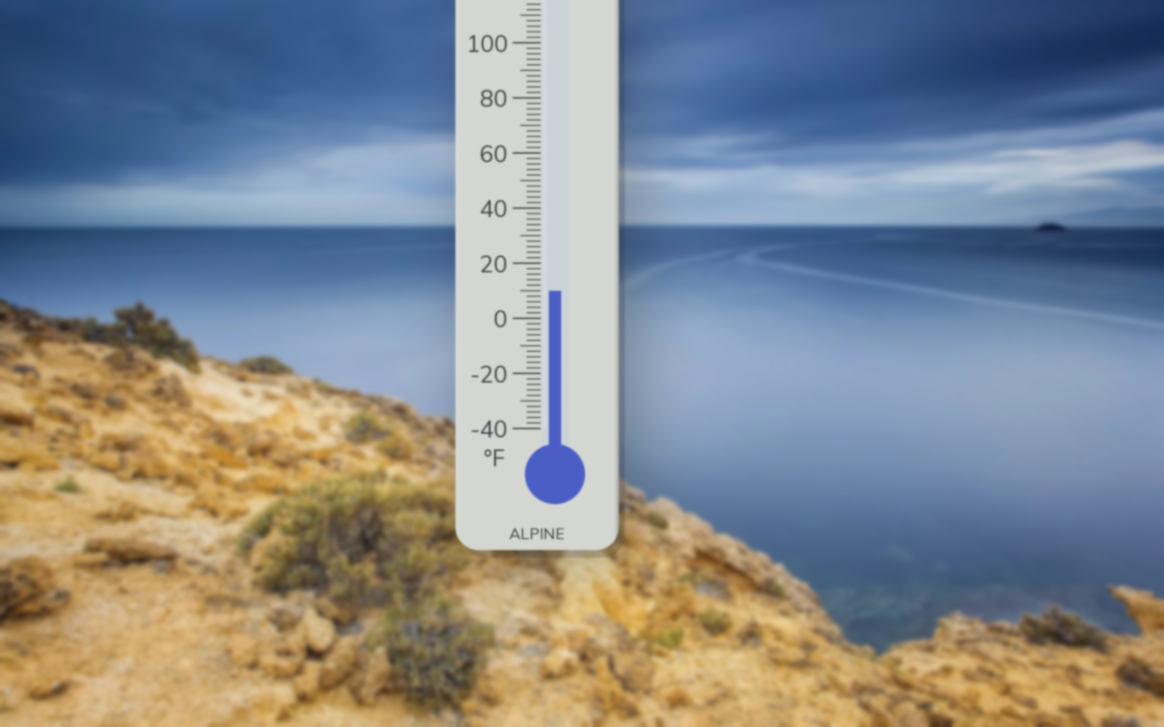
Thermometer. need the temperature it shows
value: 10 °F
